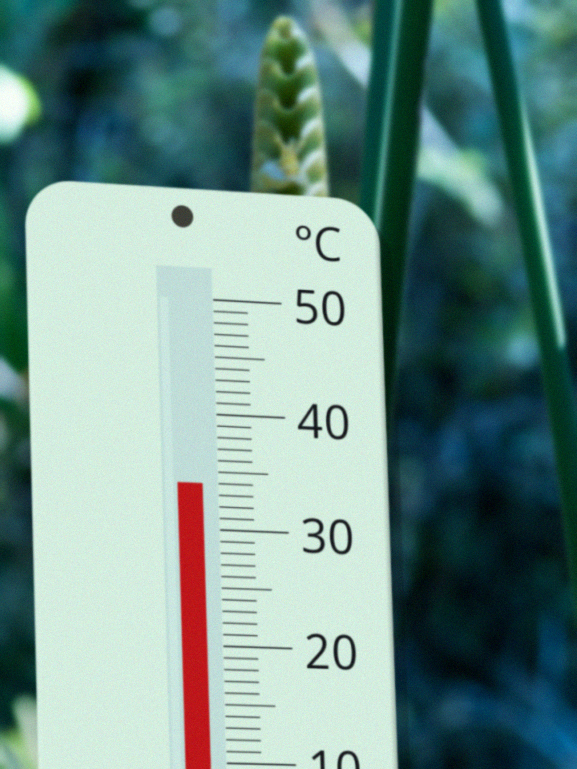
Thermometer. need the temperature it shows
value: 34 °C
